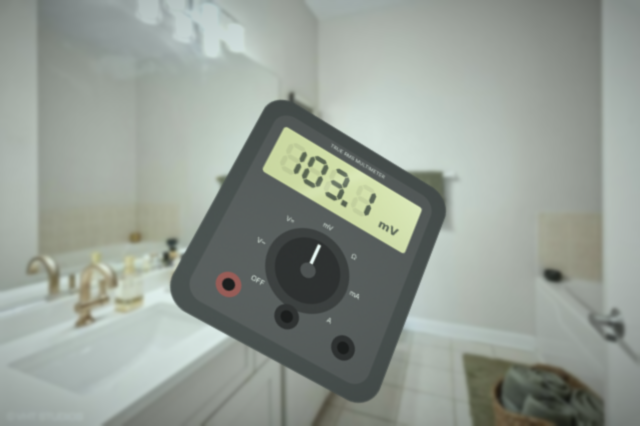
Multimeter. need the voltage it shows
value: 103.1 mV
